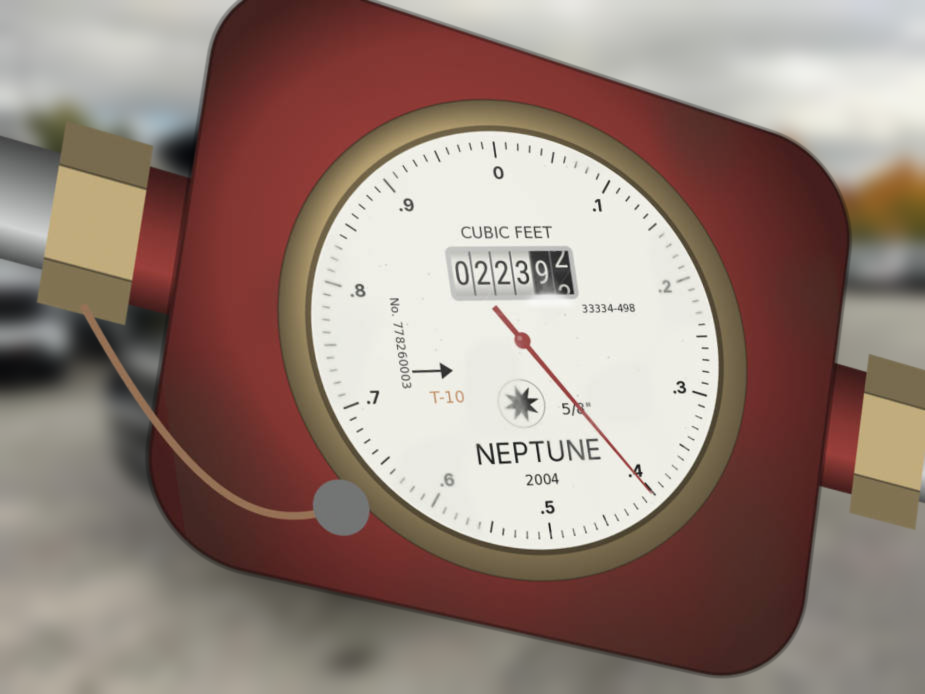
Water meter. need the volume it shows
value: 22392.40 ft³
